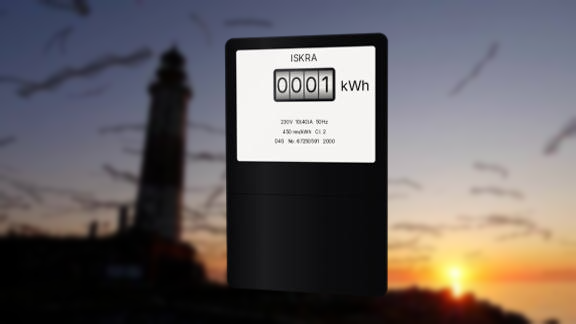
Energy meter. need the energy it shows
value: 1 kWh
